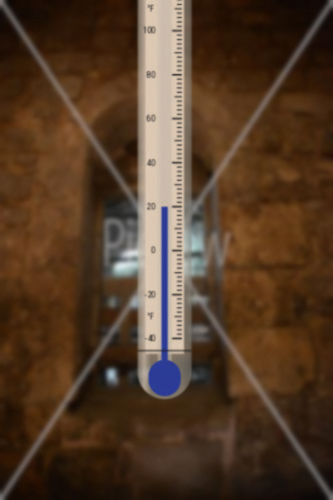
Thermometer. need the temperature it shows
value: 20 °F
